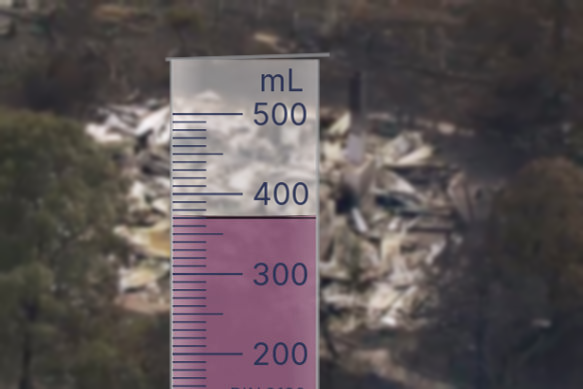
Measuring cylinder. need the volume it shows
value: 370 mL
